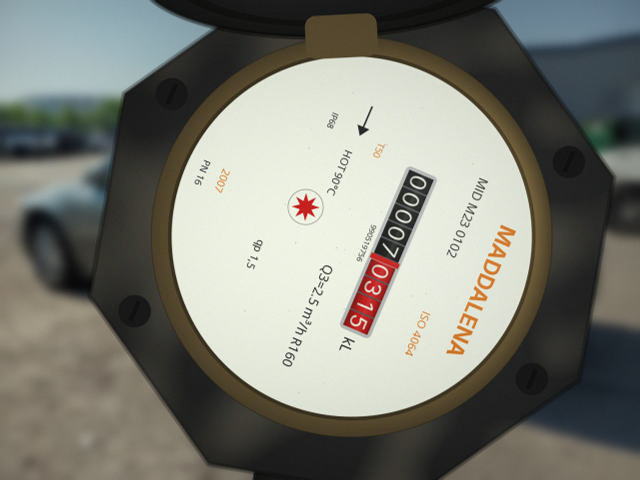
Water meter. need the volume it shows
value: 7.0315 kL
